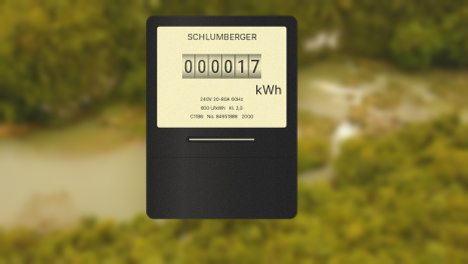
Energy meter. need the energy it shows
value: 17 kWh
